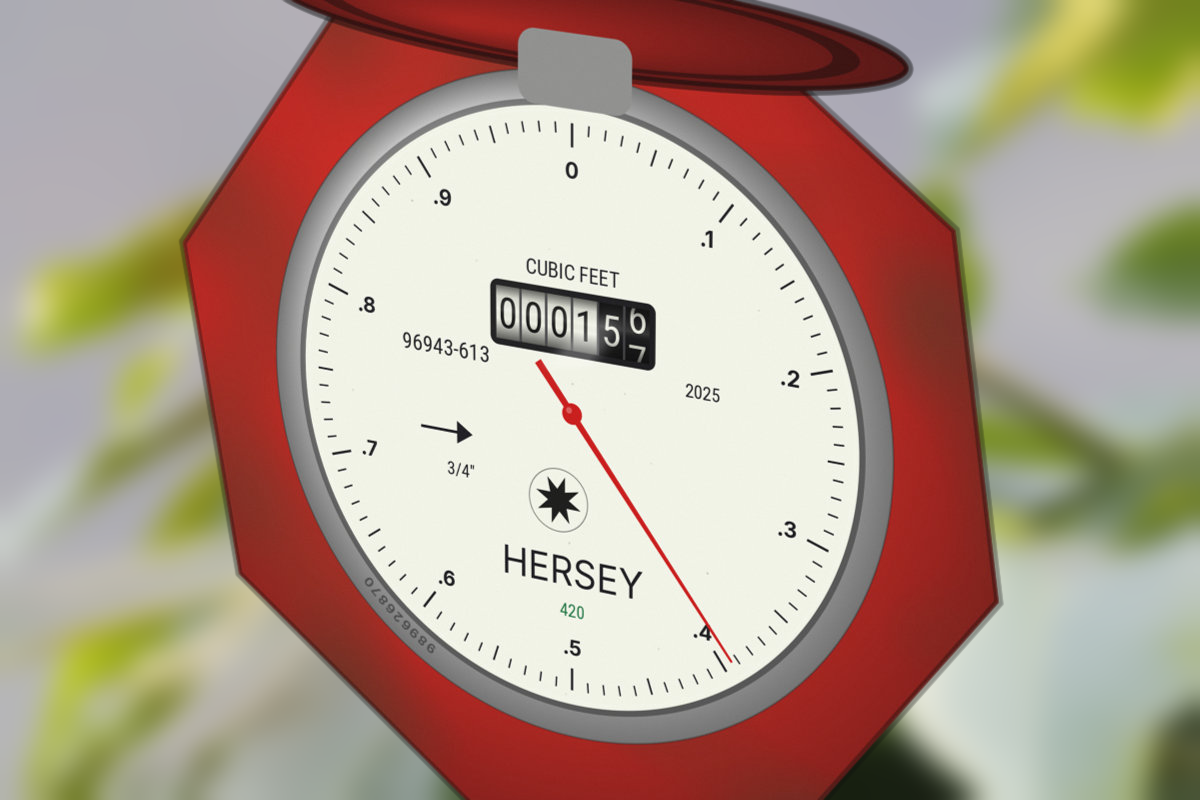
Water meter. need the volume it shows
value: 156.39 ft³
